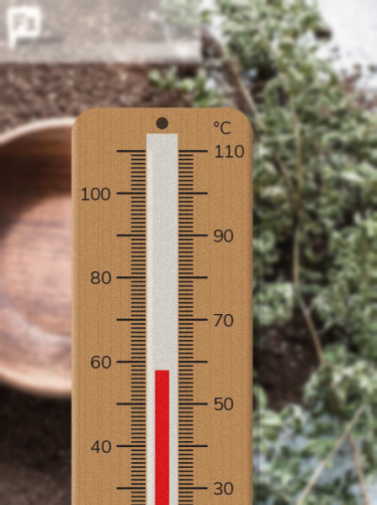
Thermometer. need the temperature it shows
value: 58 °C
